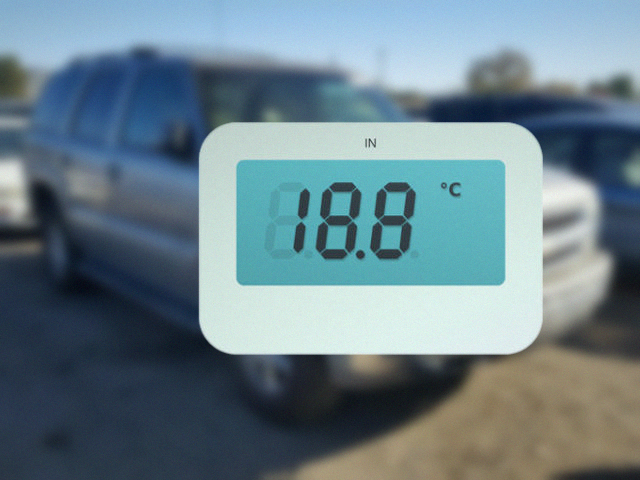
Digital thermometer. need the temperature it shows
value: 18.8 °C
